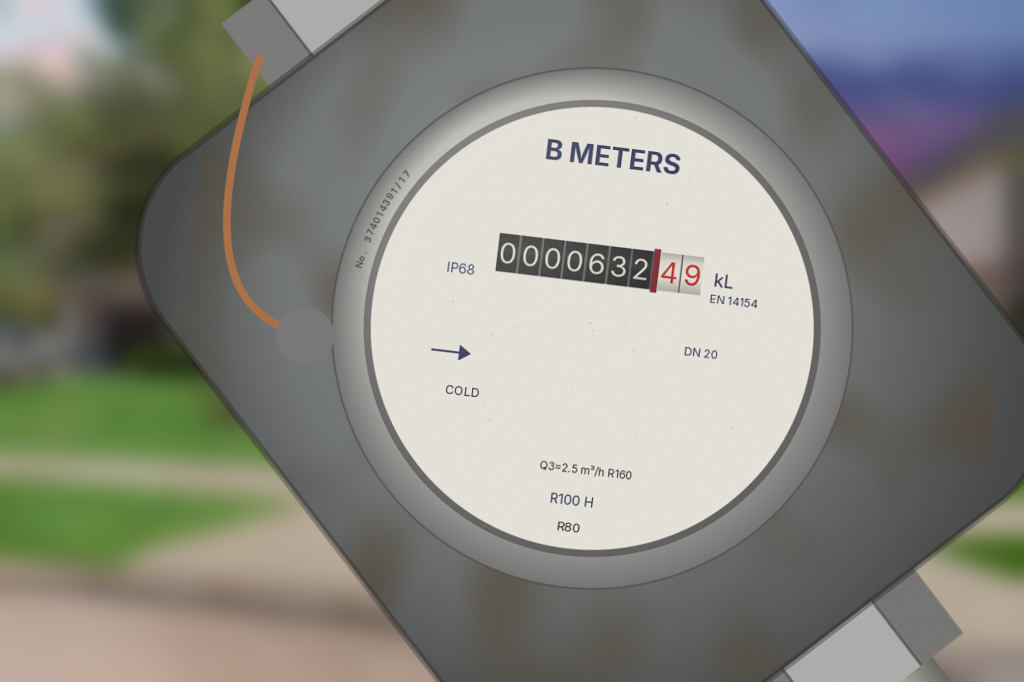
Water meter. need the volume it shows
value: 632.49 kL
